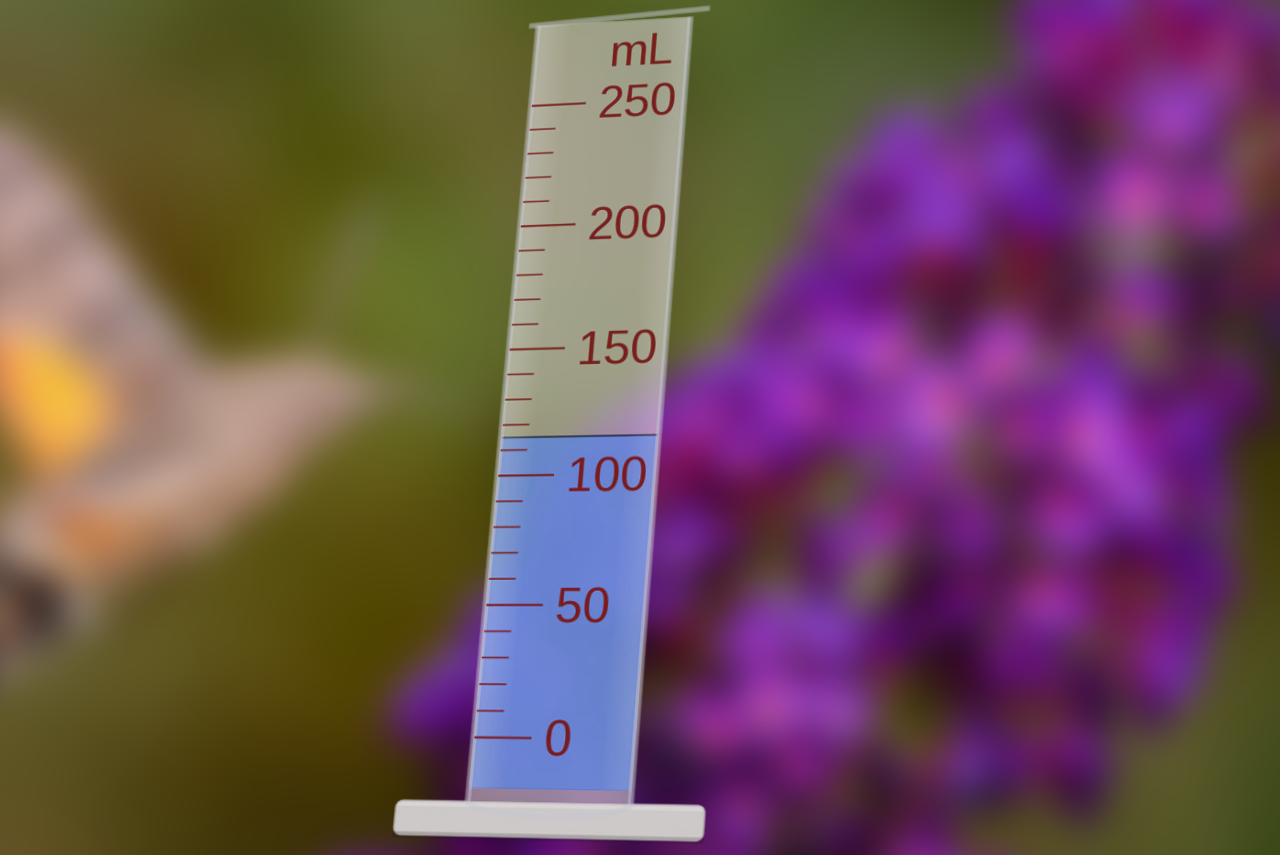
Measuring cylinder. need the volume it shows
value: 115 mL
